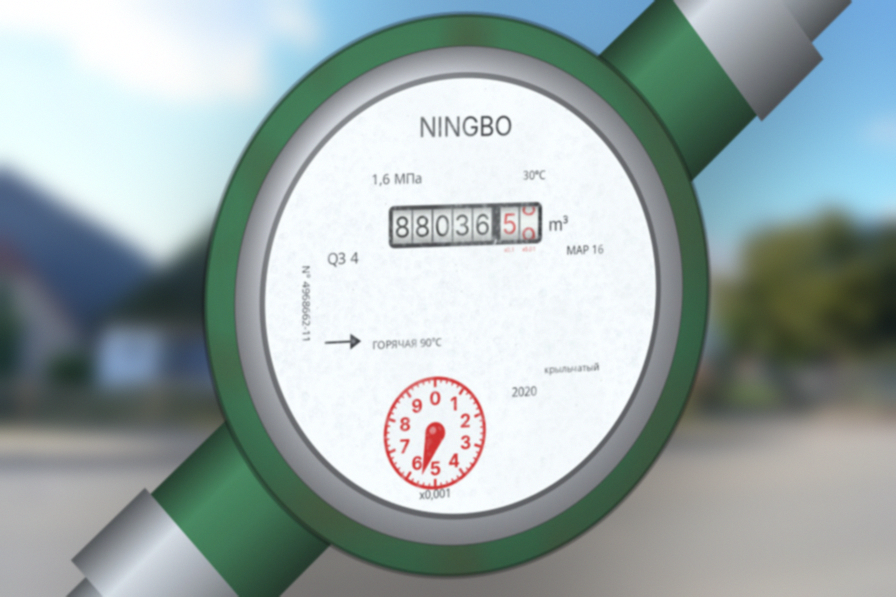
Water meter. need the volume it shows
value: 88036.585 m³
